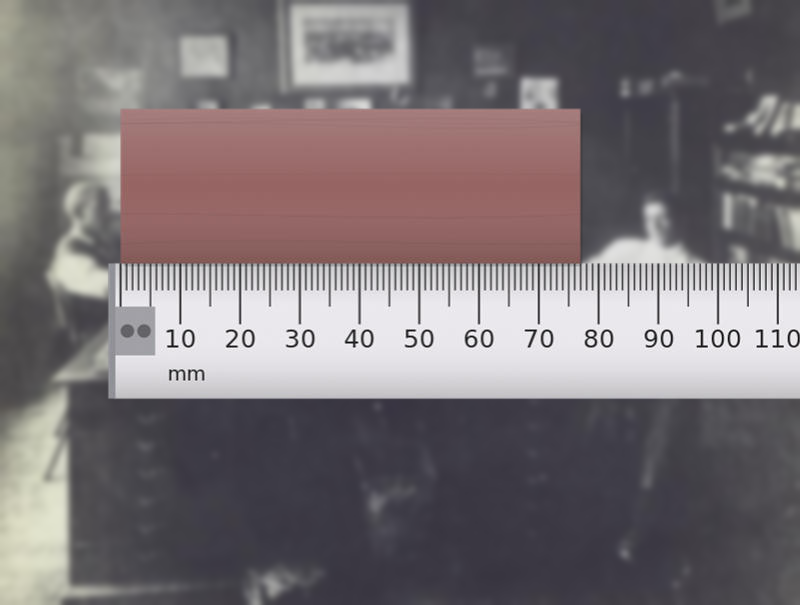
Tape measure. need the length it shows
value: 77 mm
